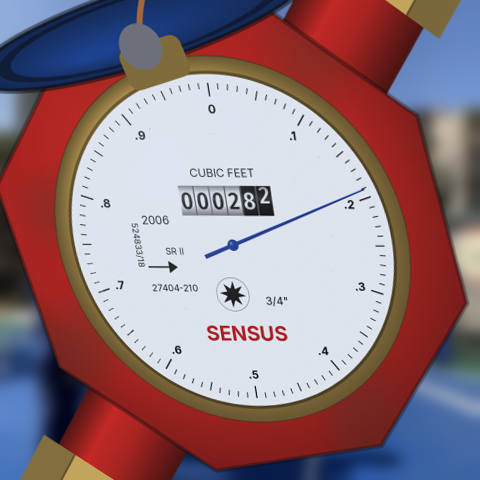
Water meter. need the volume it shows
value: 282.19 ft³
